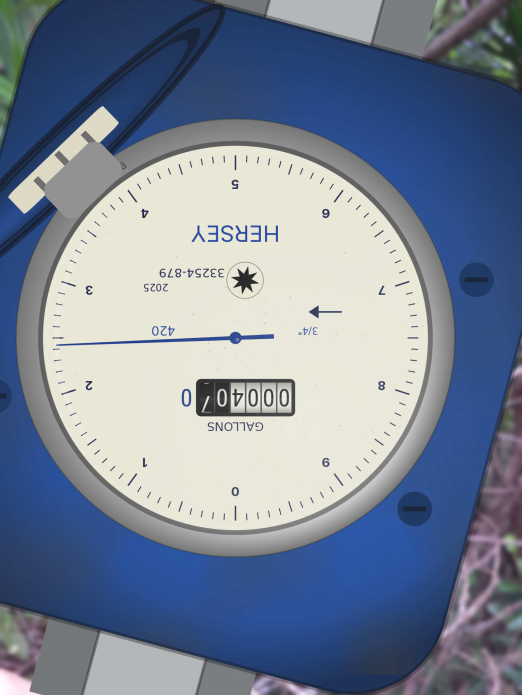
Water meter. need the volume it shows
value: 4072.4 gal
